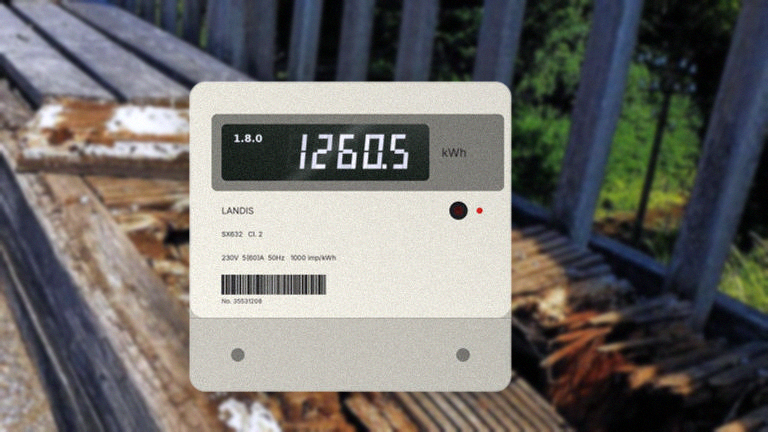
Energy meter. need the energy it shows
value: 1260.5 kWh
